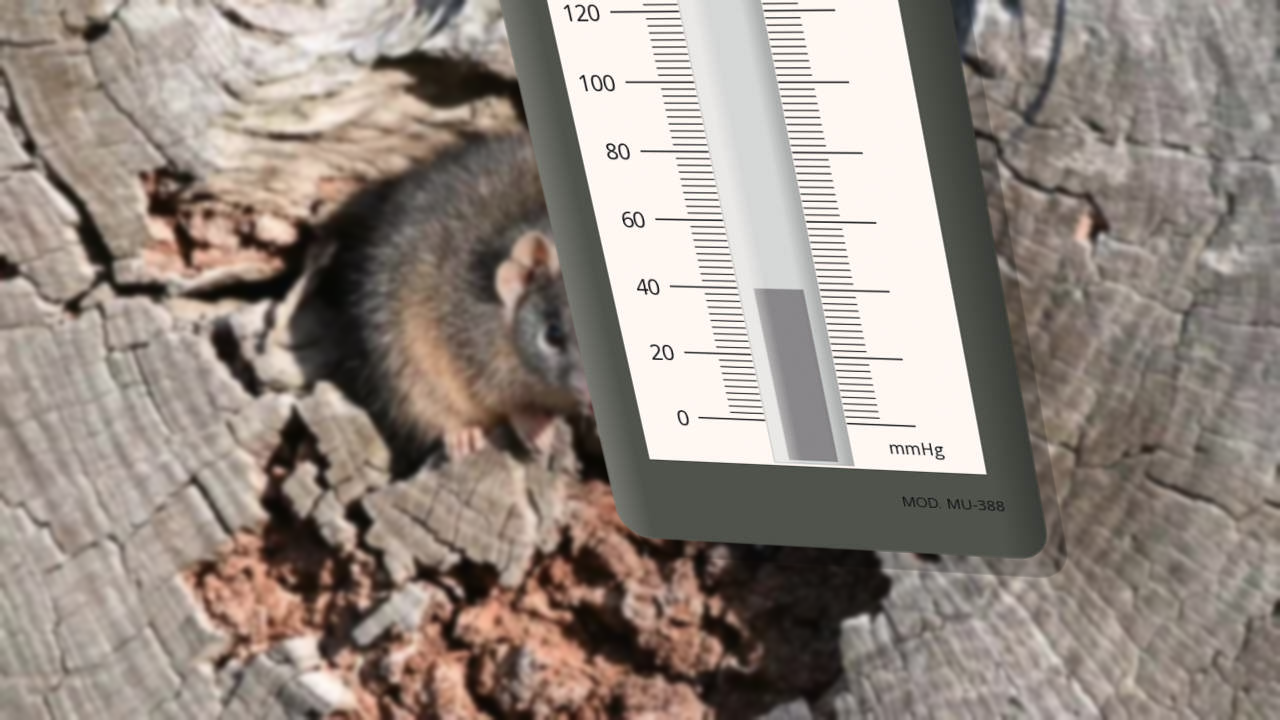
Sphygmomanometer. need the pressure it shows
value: 40 mmHg
